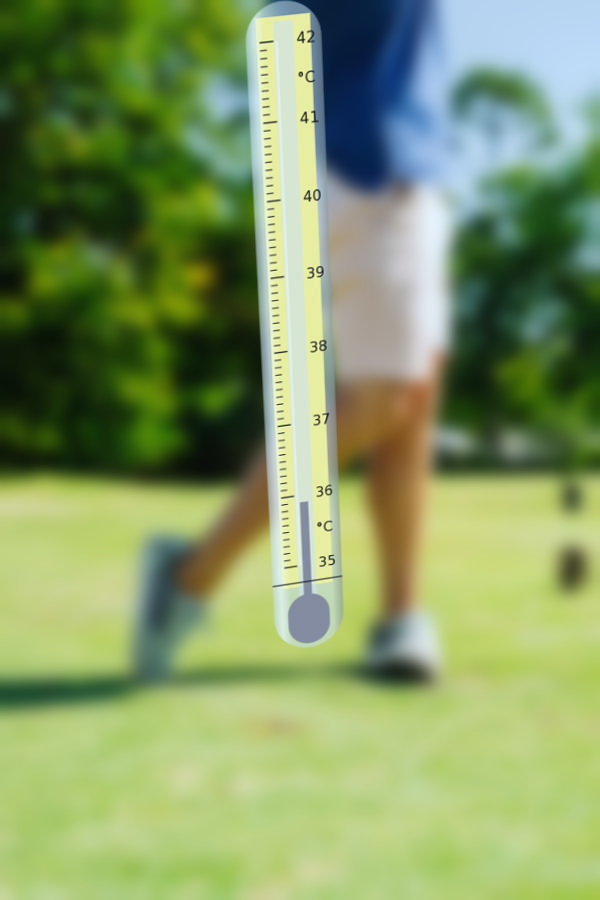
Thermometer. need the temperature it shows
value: 35.9 °C
